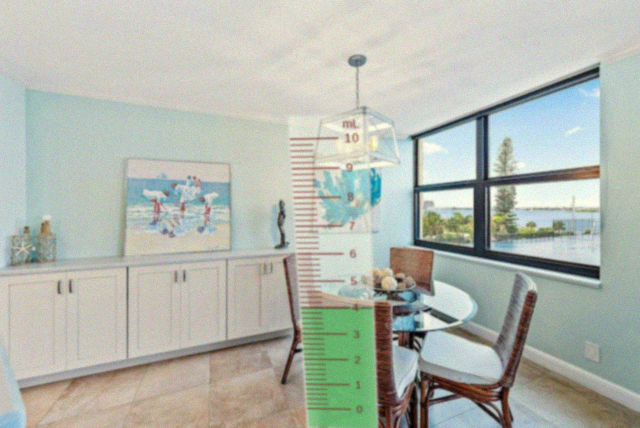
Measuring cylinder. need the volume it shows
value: 4 mL
